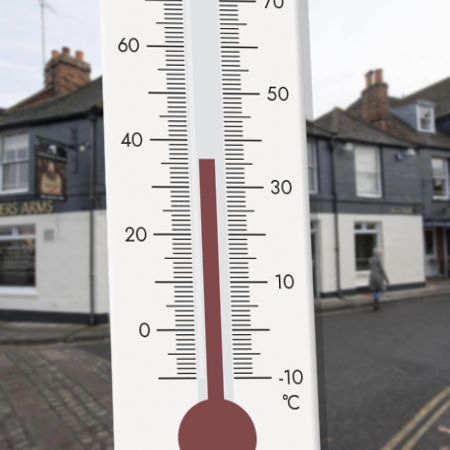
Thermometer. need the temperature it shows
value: 36 °C
